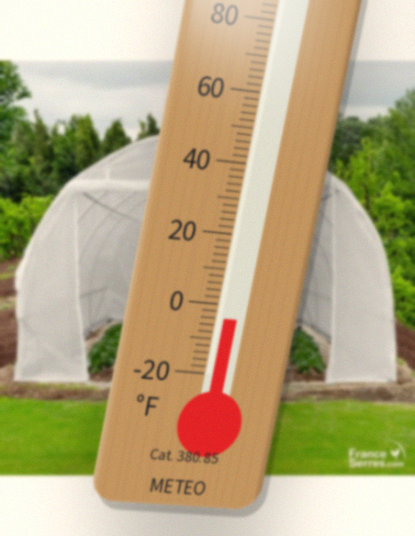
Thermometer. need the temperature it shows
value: -4 °F
